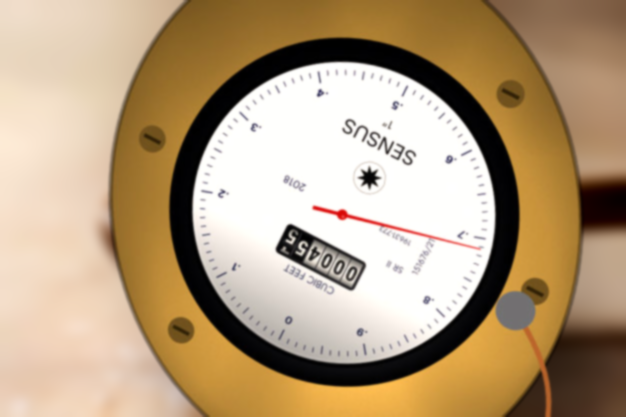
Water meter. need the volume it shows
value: 454.71 ft³
